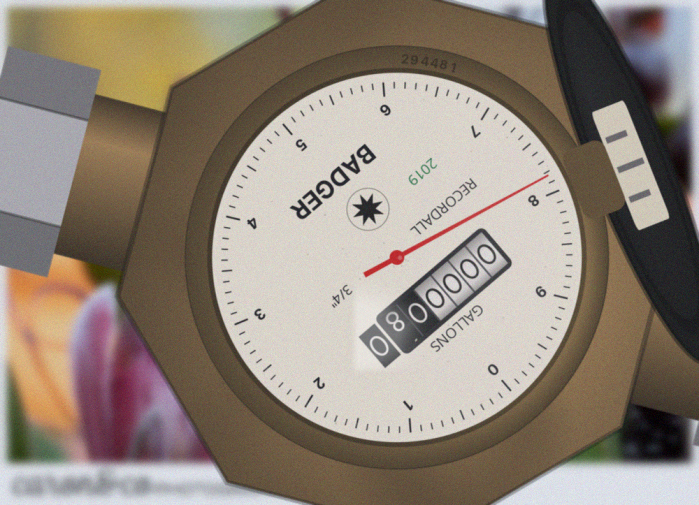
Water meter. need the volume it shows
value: 77.8 gal
